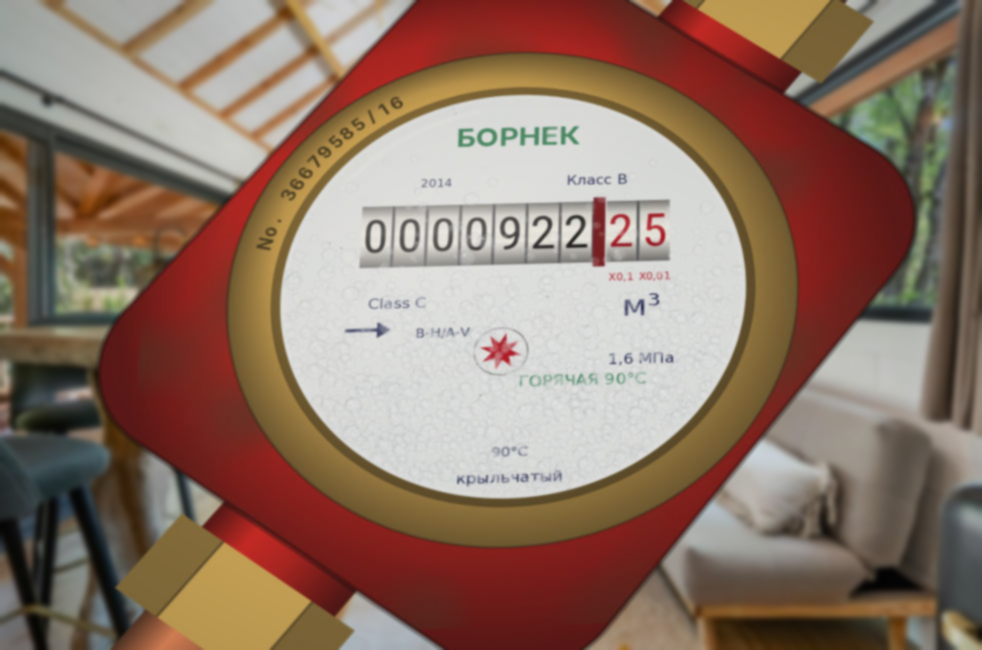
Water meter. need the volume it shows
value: 922.25 m³
